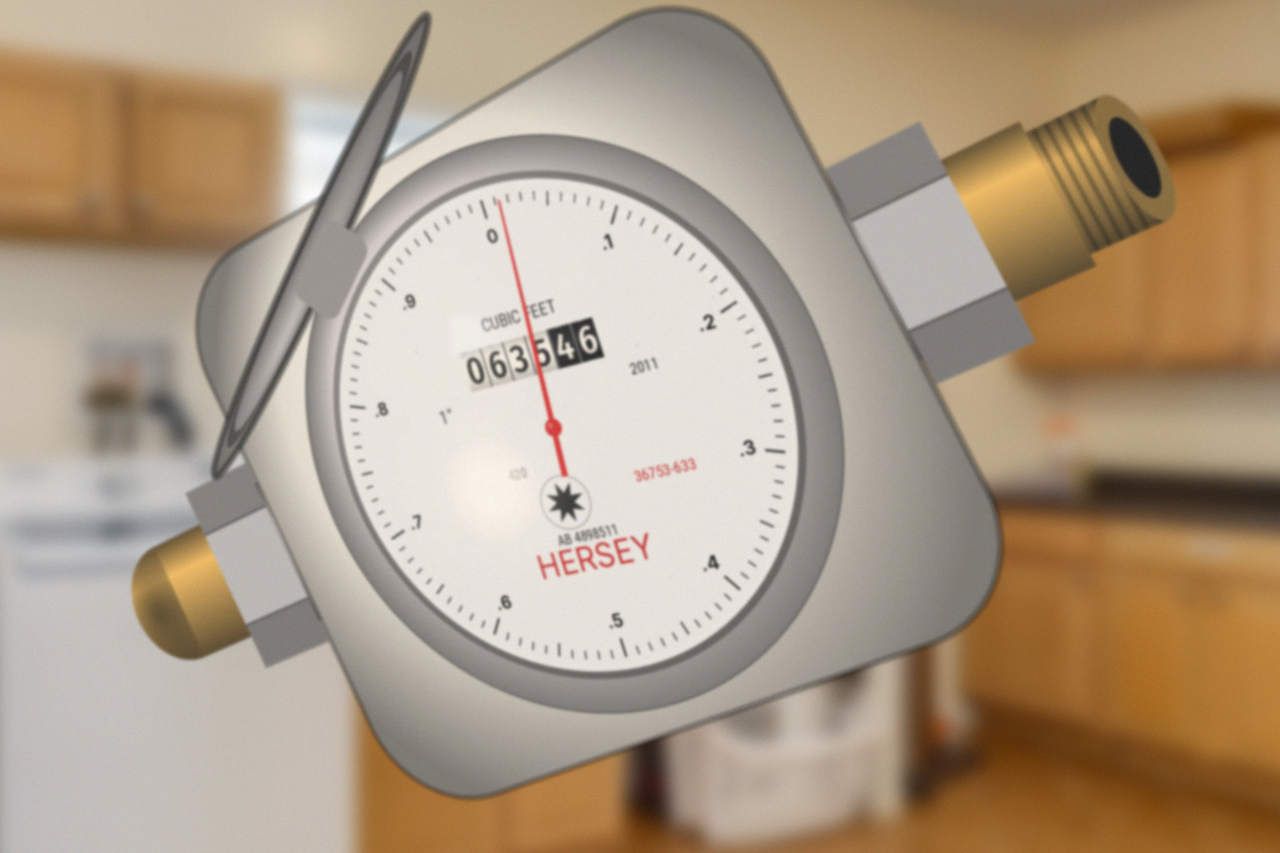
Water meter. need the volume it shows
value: 63546.01 ft³
